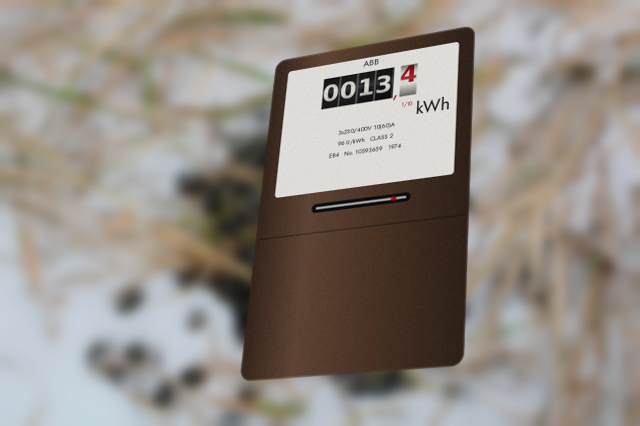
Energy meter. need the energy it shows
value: 13.4 kWh
